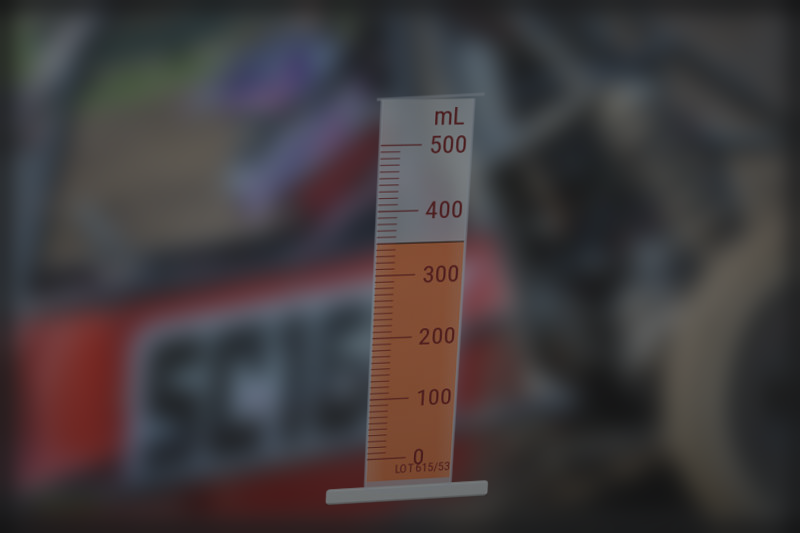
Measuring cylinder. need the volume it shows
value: 350 mL
